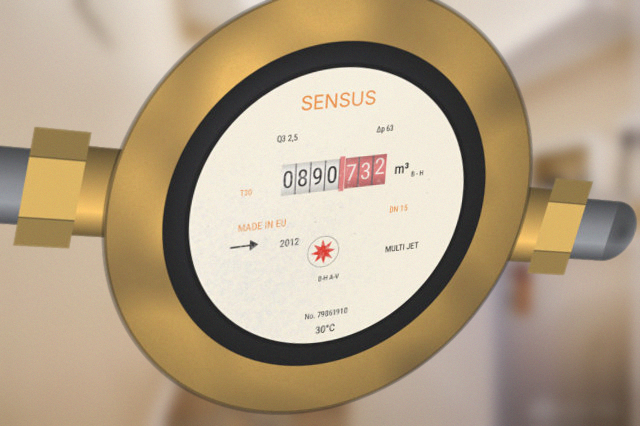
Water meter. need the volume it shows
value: 890.732 m³
